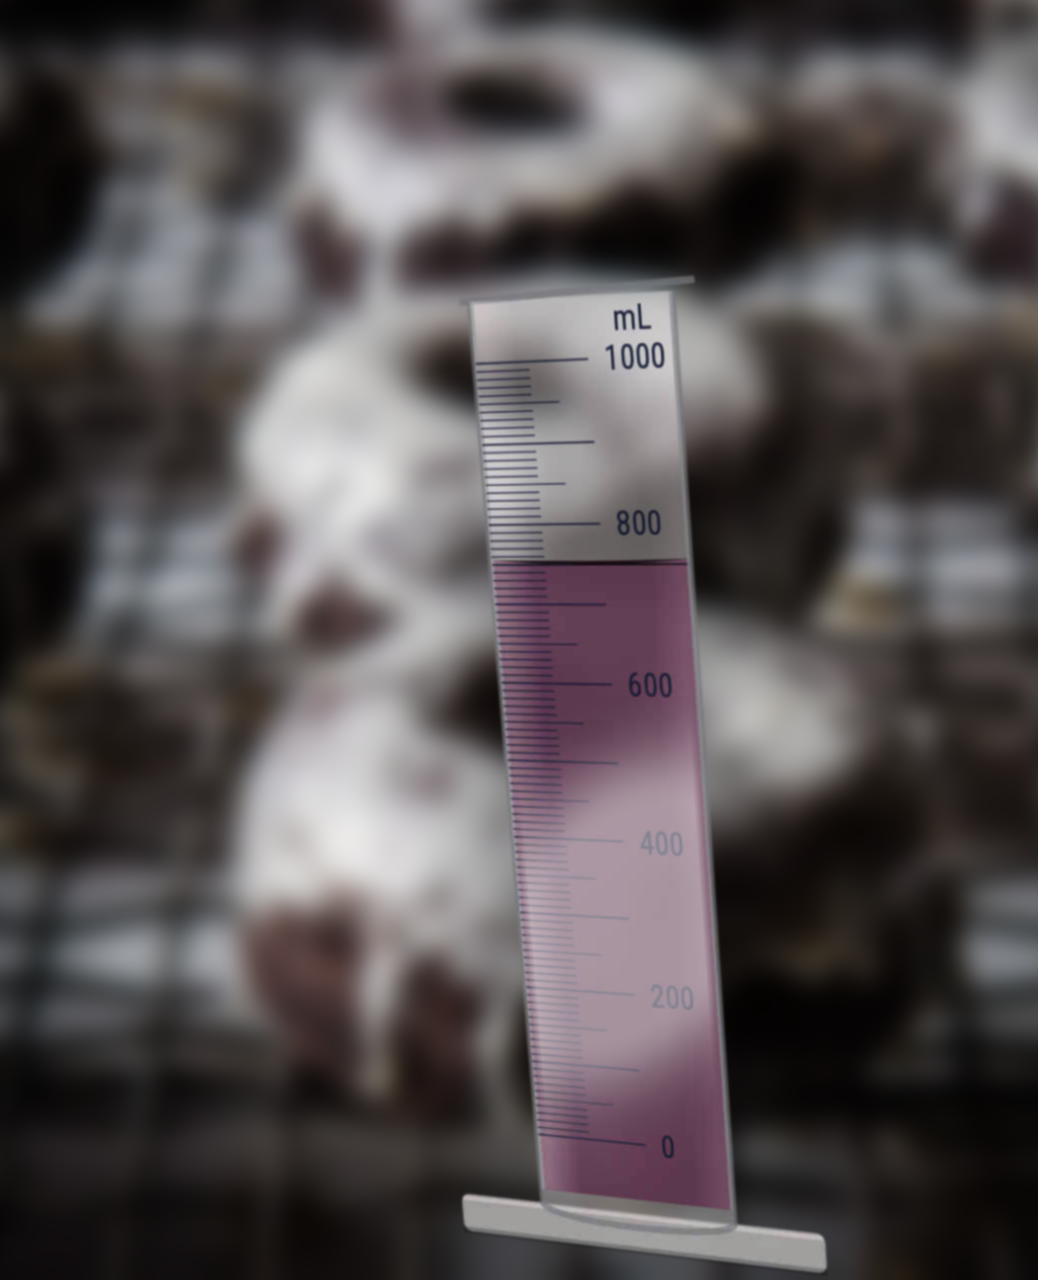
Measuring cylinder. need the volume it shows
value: 750 mL
